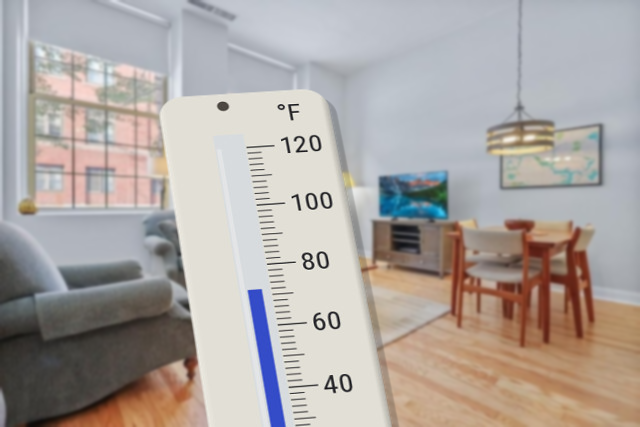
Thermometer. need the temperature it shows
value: 72 °F
